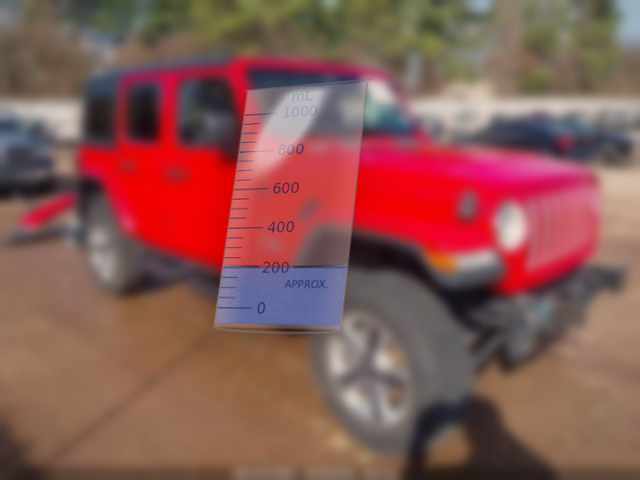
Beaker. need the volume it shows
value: 200 mL
